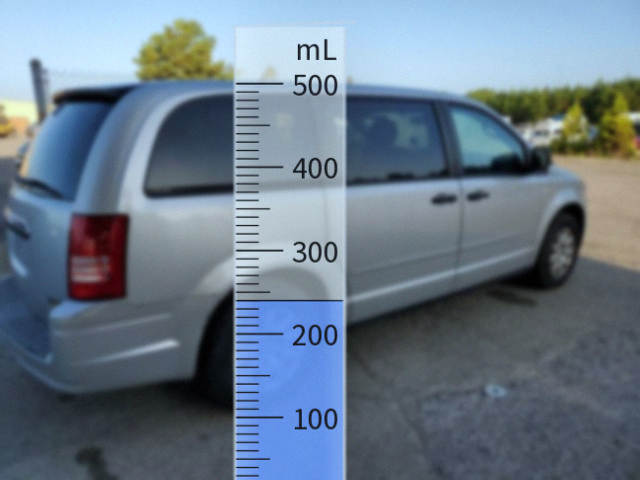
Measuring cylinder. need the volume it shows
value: 240 mL
